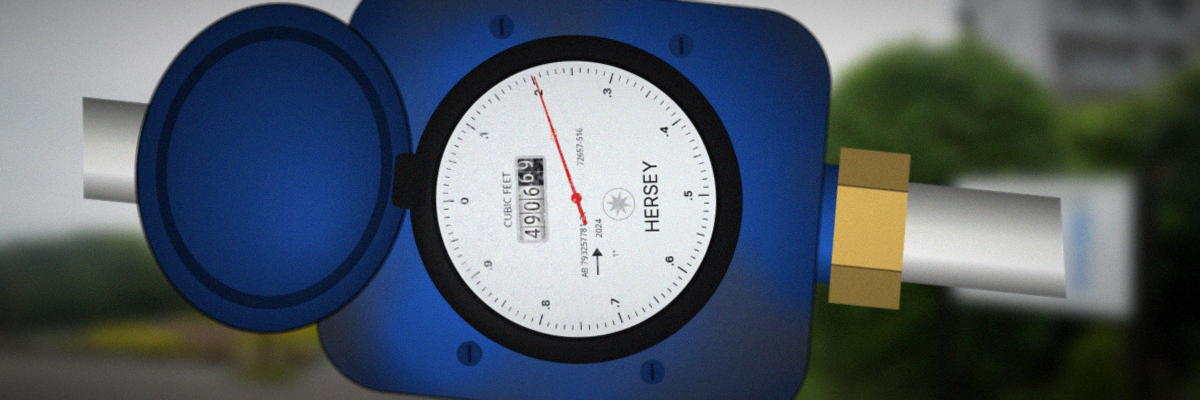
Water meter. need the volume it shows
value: 490669.20 ft³
